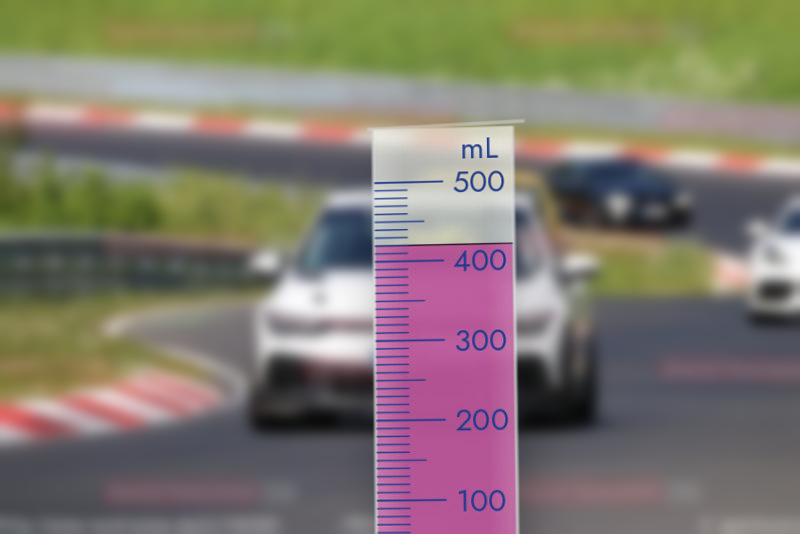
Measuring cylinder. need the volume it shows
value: 420 mL
